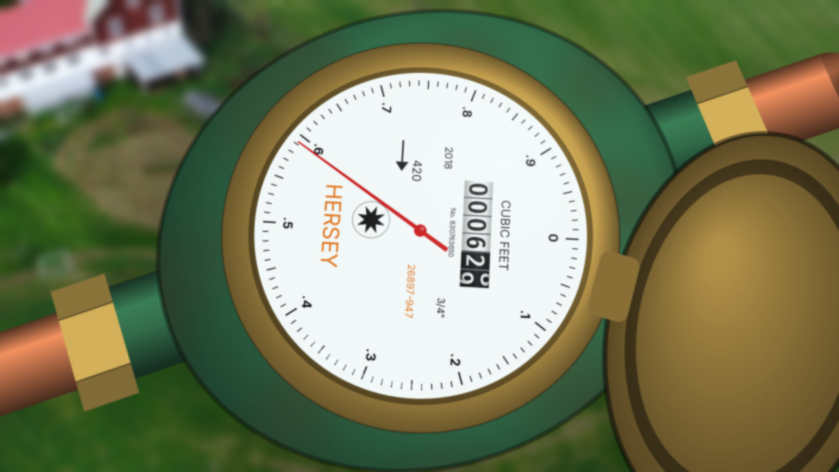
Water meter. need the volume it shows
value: 628.59 ft³
